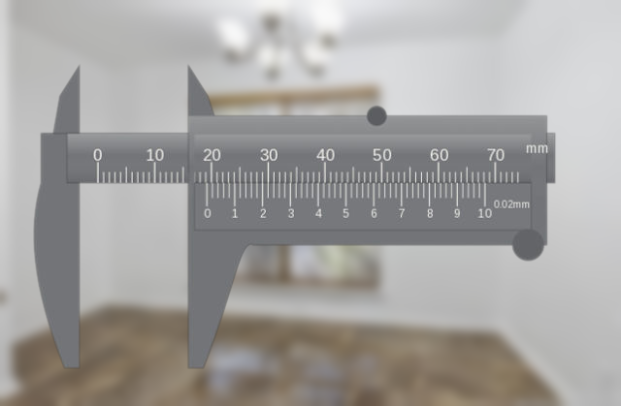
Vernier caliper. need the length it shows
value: 19.2 mm
